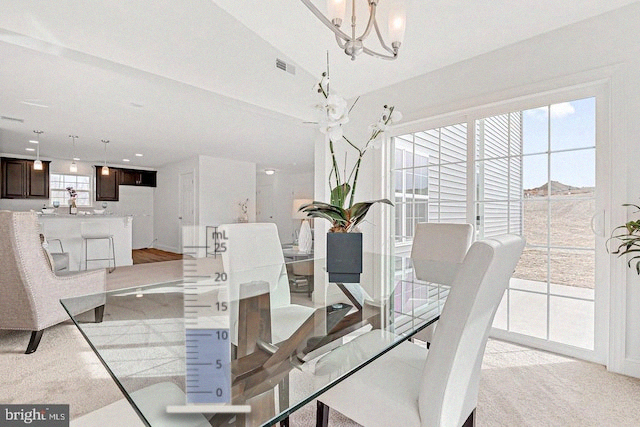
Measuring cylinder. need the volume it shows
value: 11 mL
